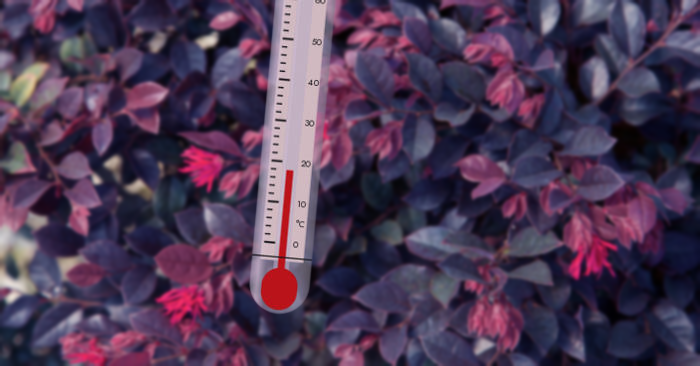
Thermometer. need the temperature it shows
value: 18 °C
